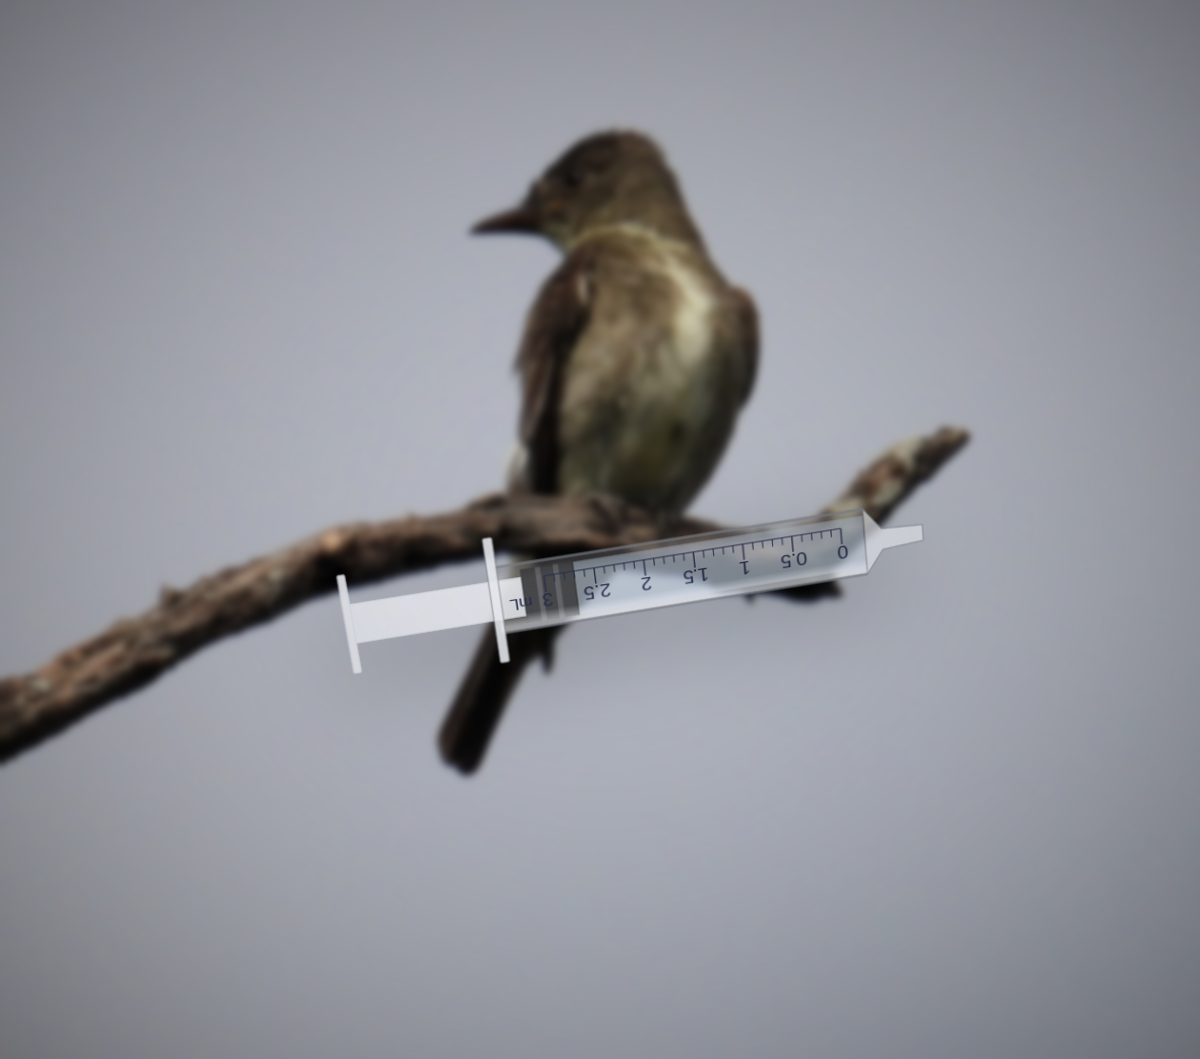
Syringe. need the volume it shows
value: 2.7 mL
